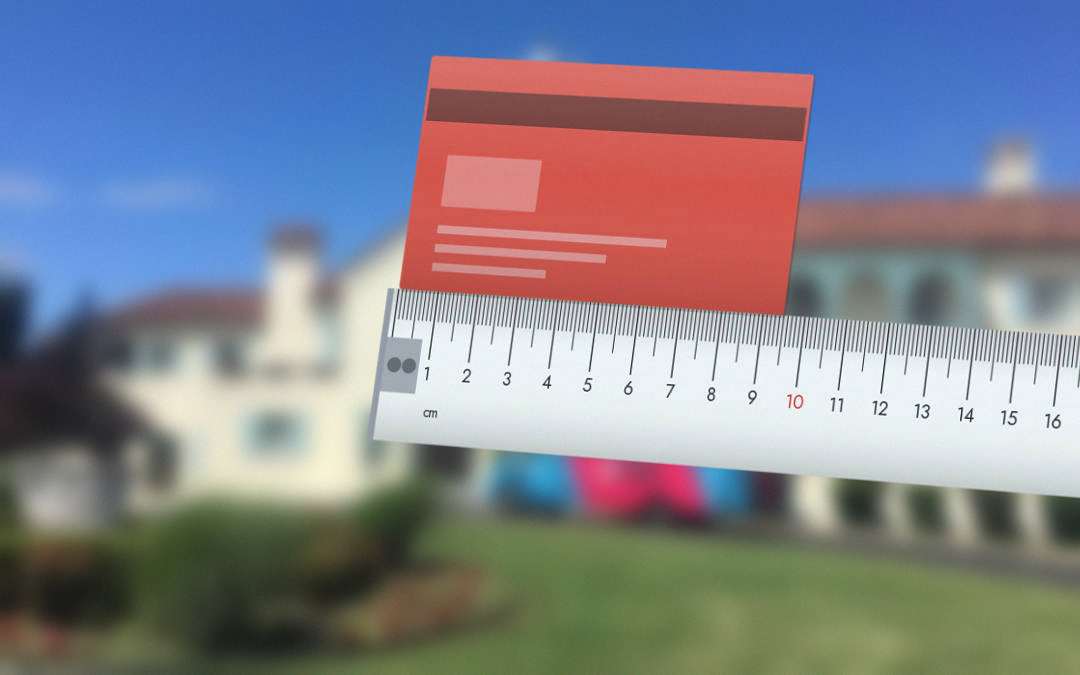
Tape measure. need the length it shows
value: 9.5 cm
